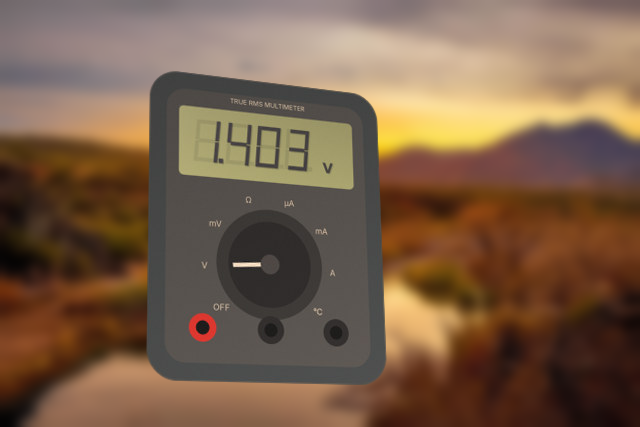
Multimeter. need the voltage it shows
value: 1.403 V
